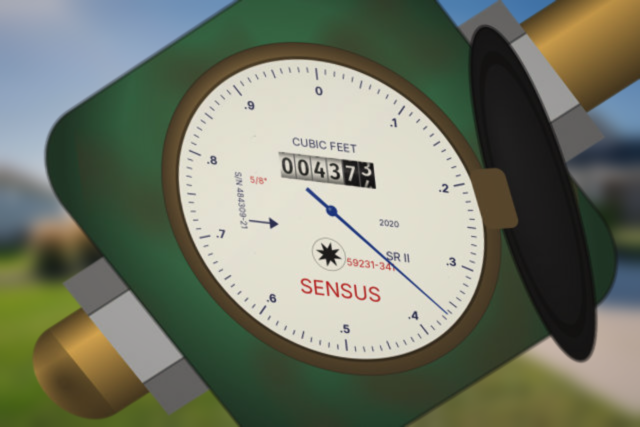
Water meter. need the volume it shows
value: 4373.36 ft³
